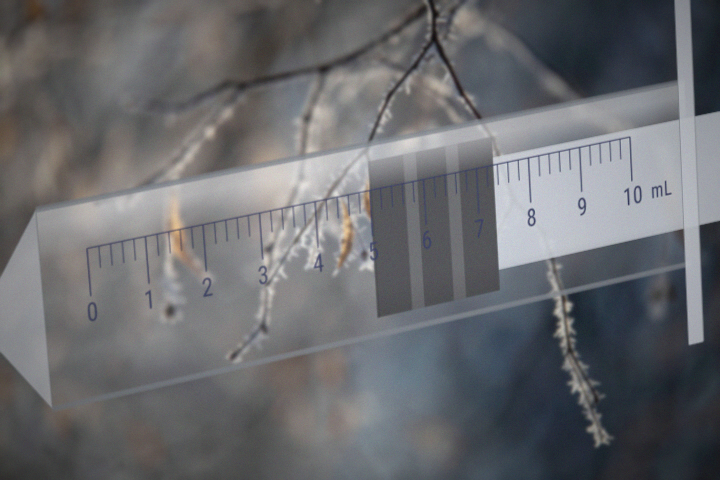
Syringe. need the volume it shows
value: 5 mL
